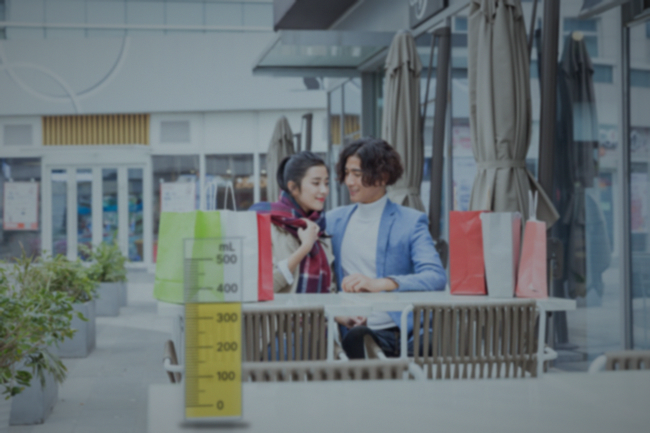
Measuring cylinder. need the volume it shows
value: 350 mL
